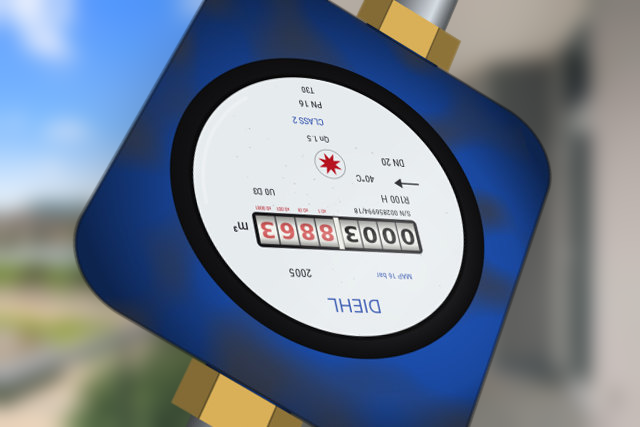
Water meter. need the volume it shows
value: 3.8863 m³
